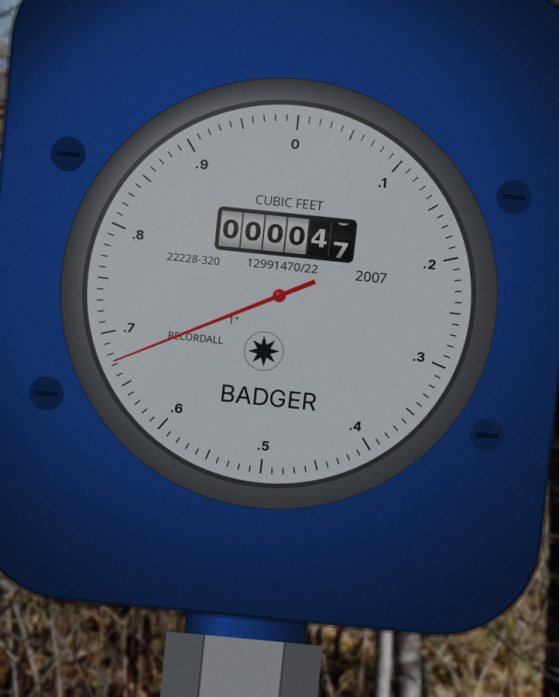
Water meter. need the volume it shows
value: 46.67 ft³
